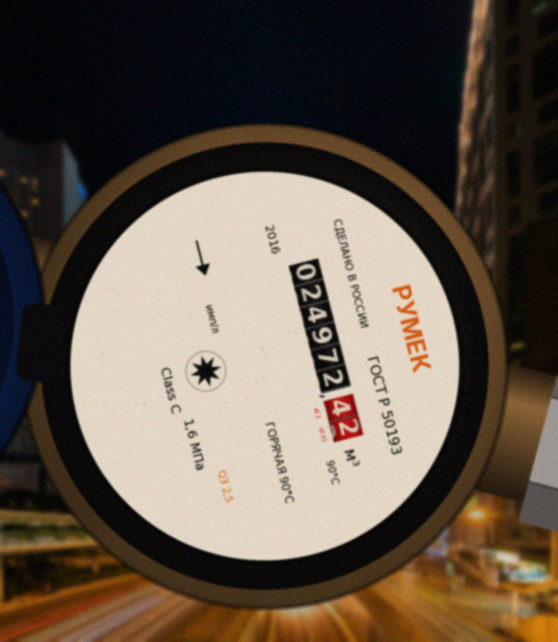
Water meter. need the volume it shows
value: 24972.42 m³
